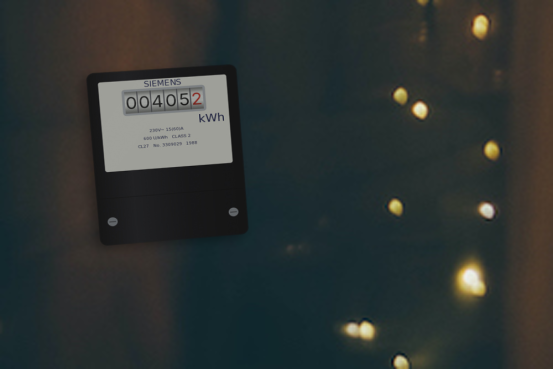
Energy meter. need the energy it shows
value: 405.2 kWh
